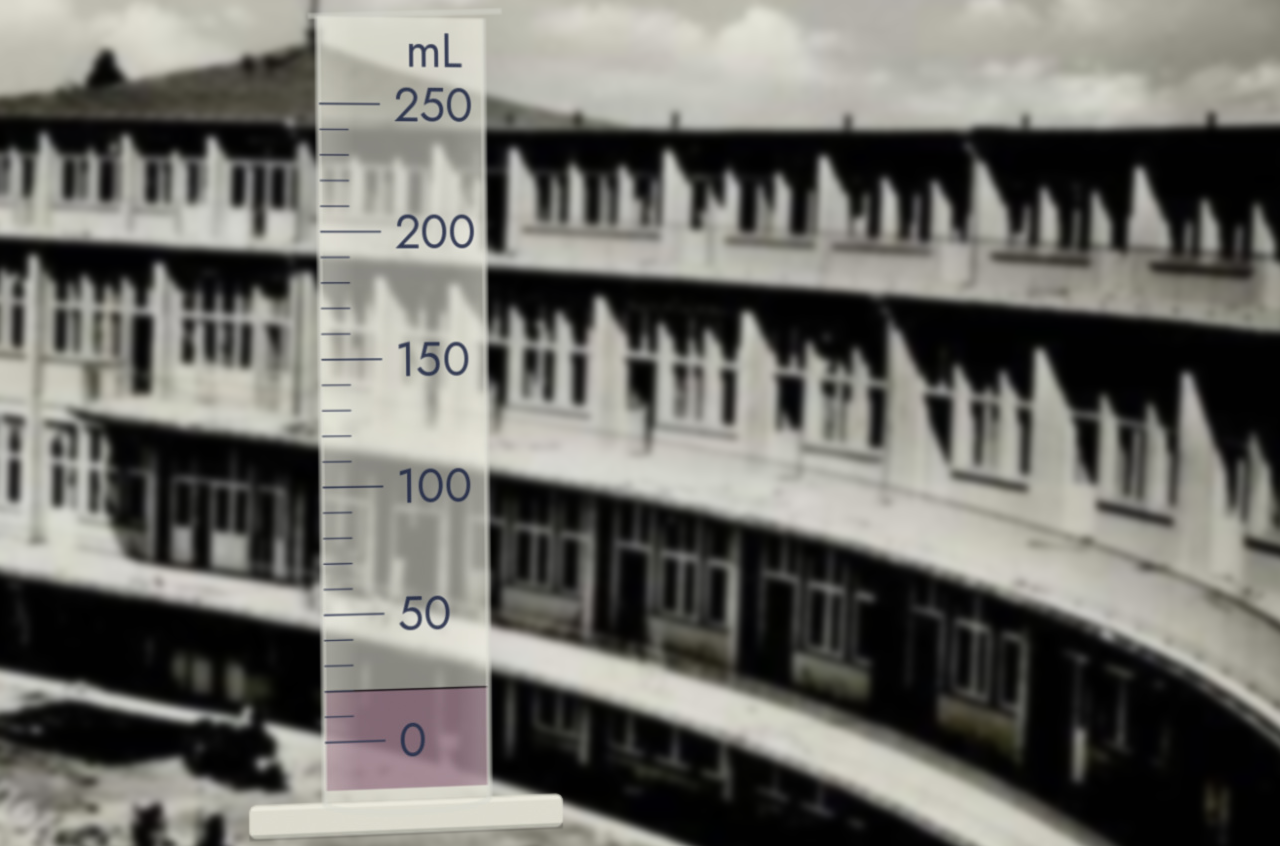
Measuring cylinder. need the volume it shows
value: 20 mL
